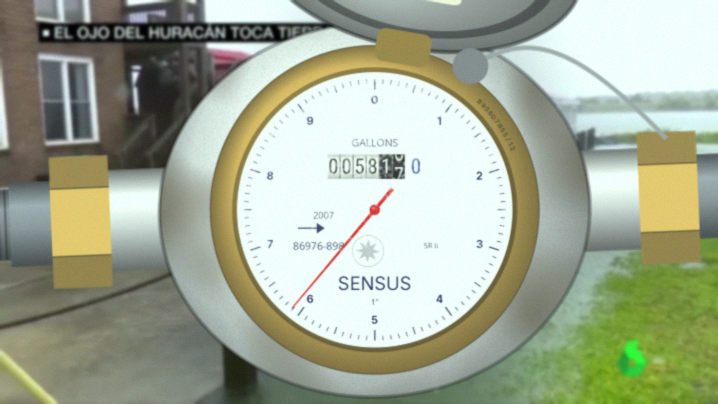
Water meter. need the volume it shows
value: 58166.1 gal
